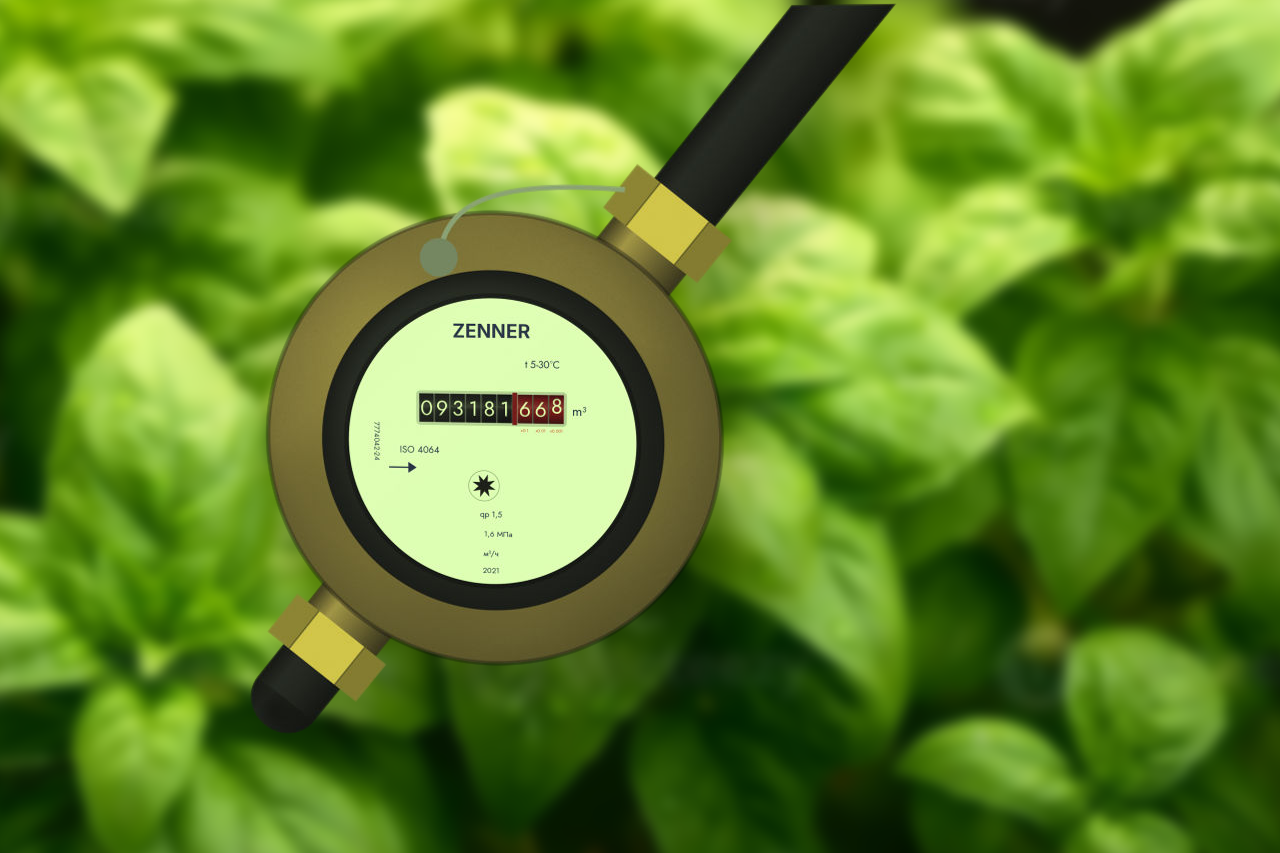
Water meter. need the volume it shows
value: 93181.668 m³
